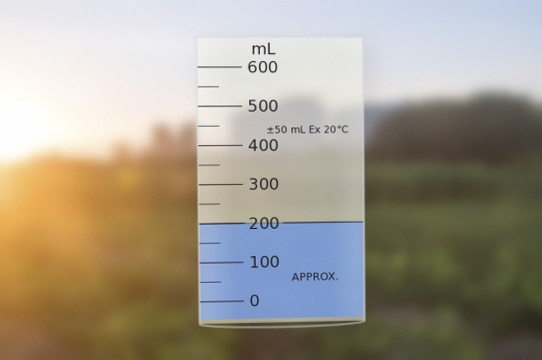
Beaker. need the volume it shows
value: 200 mL
